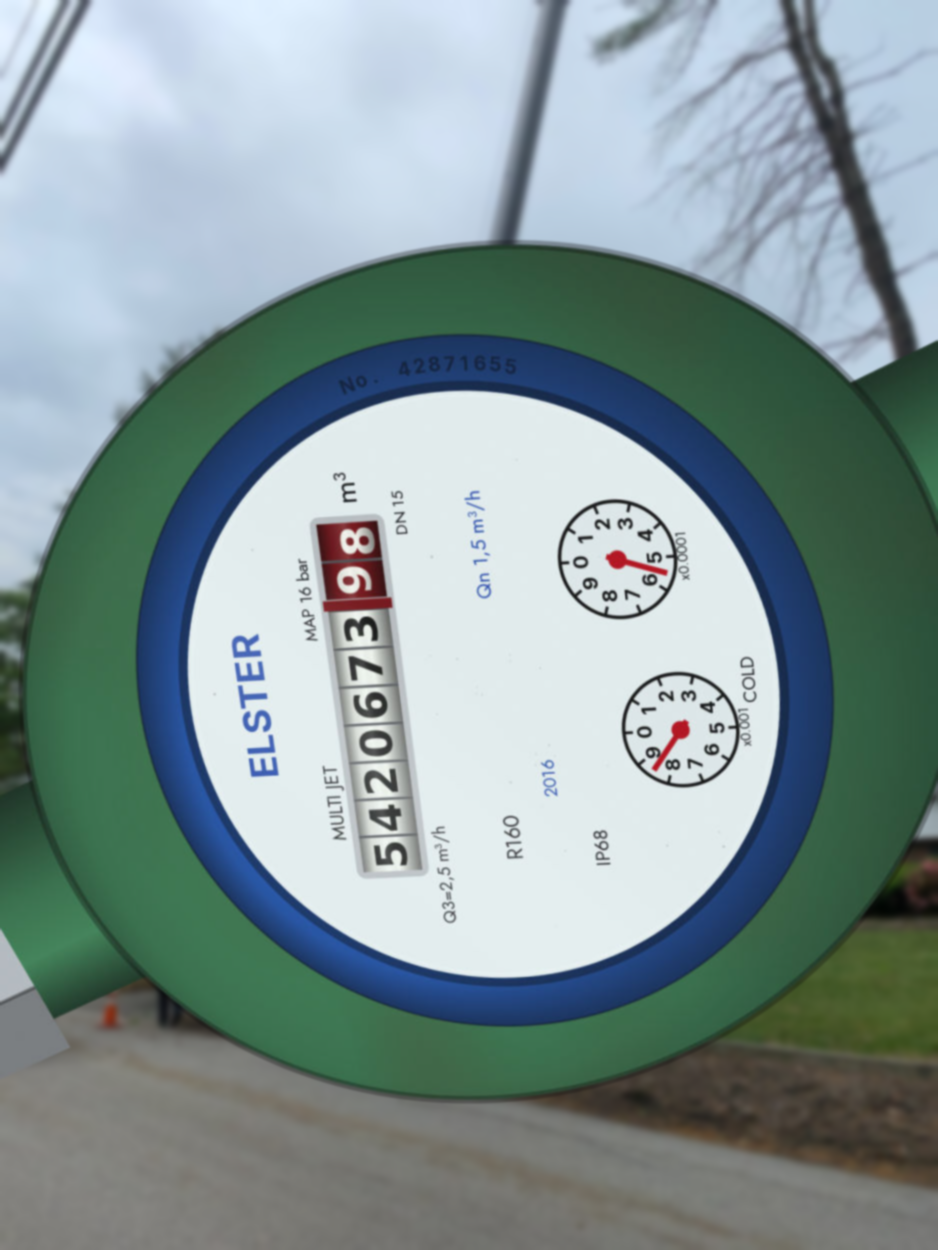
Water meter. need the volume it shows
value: 5420673.9785 m³
